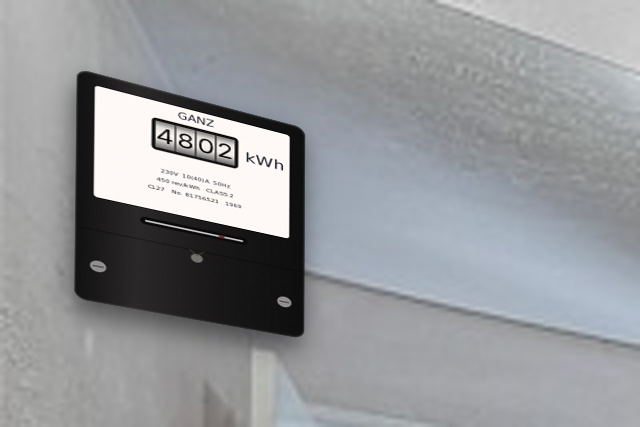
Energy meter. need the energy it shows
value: 4802 kWh
